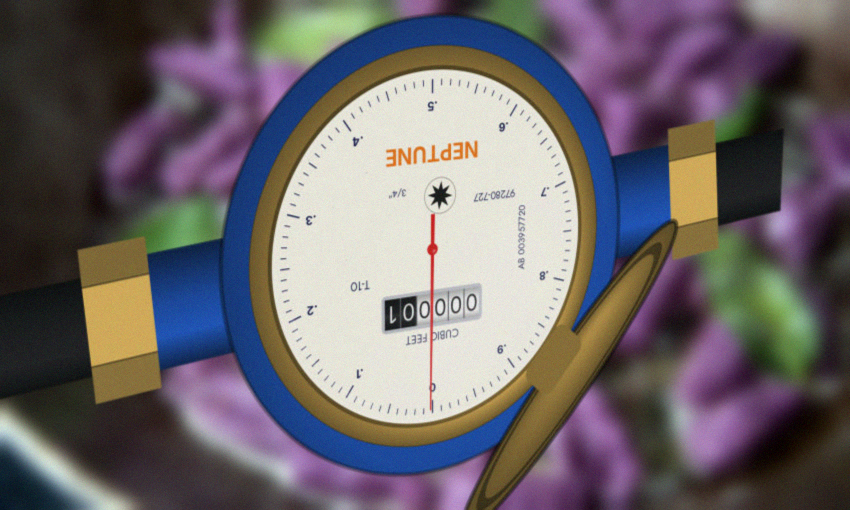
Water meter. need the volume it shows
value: 1.00 ft³
